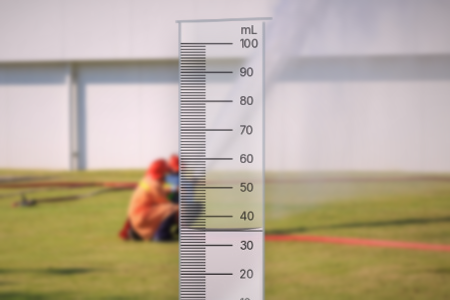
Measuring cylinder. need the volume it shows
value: 35 mL
